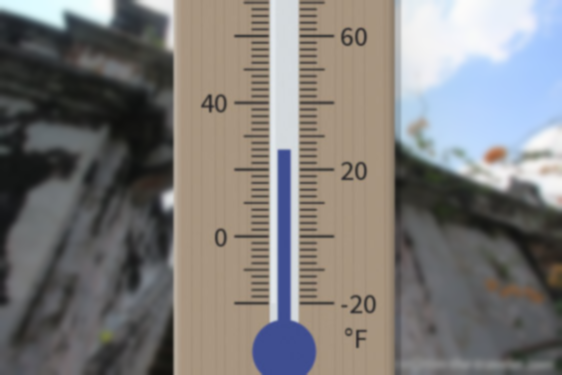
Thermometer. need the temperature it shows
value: 26 °F
